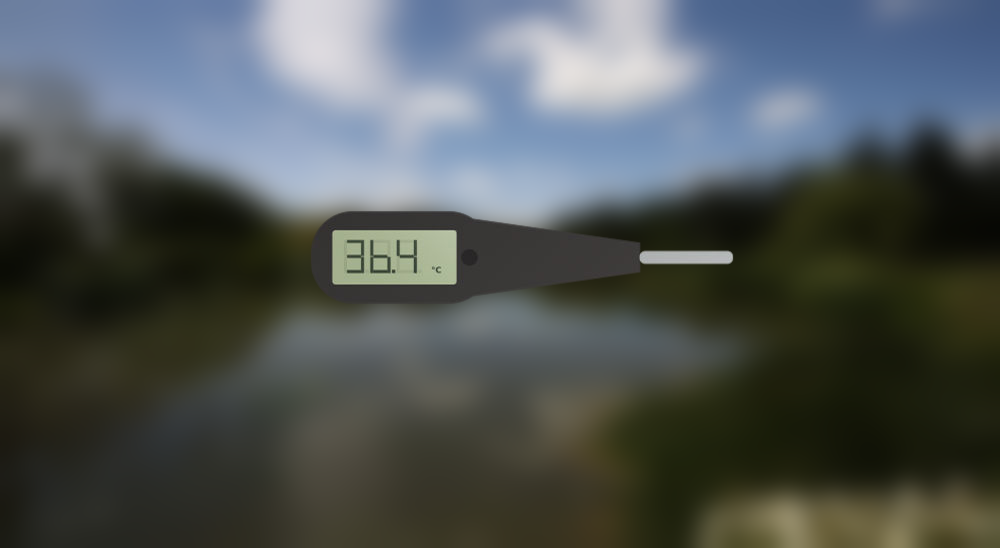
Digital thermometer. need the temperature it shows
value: 36.4 °C
